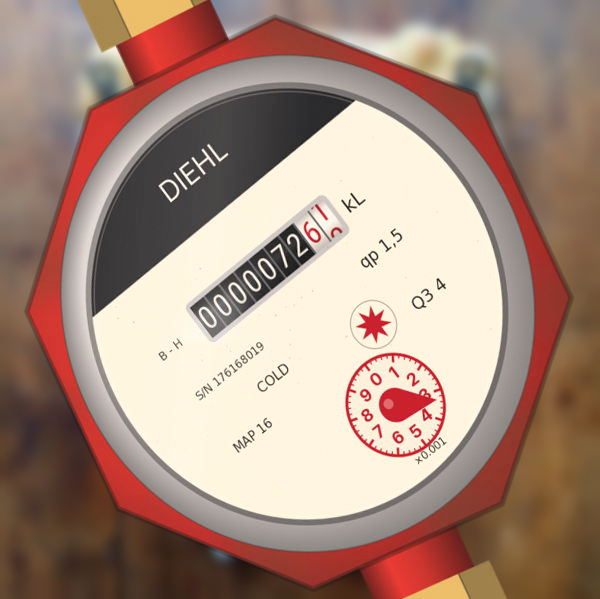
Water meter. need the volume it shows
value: 72.613 kL
